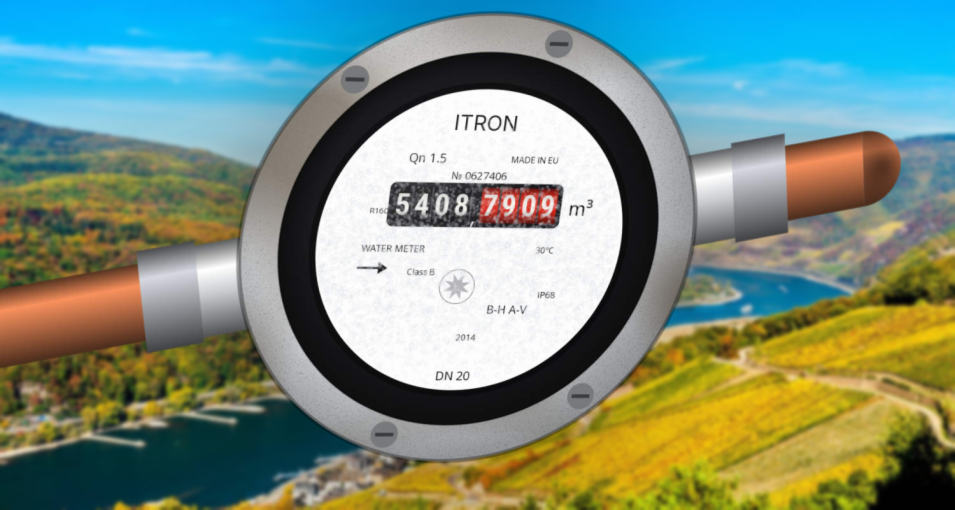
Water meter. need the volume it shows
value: 5408.7909 m³
